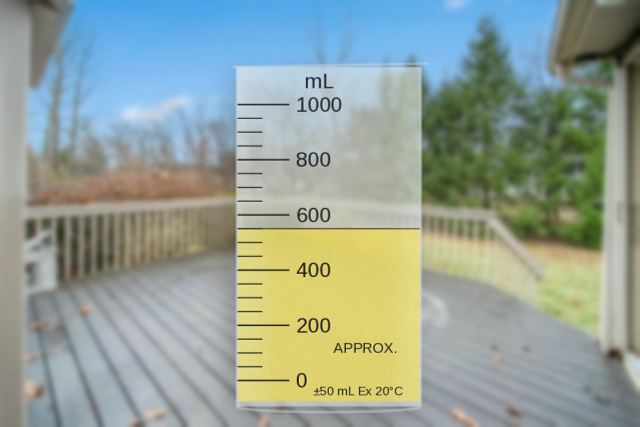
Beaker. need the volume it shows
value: 550 mL
